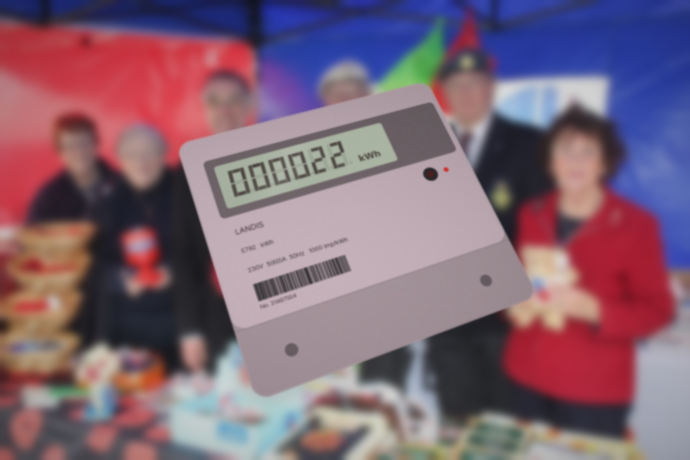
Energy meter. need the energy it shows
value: 22 kWh
